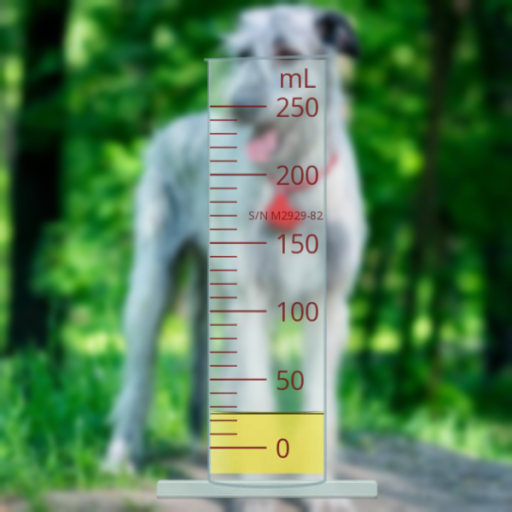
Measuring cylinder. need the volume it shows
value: 25 mL
